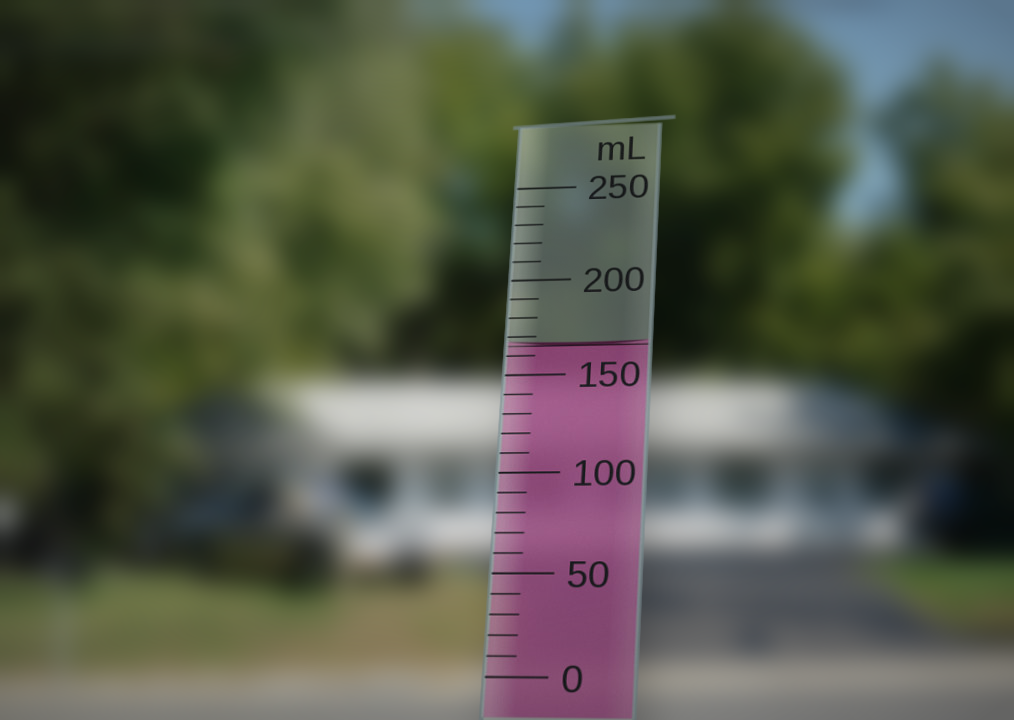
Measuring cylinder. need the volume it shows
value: 165 mL
